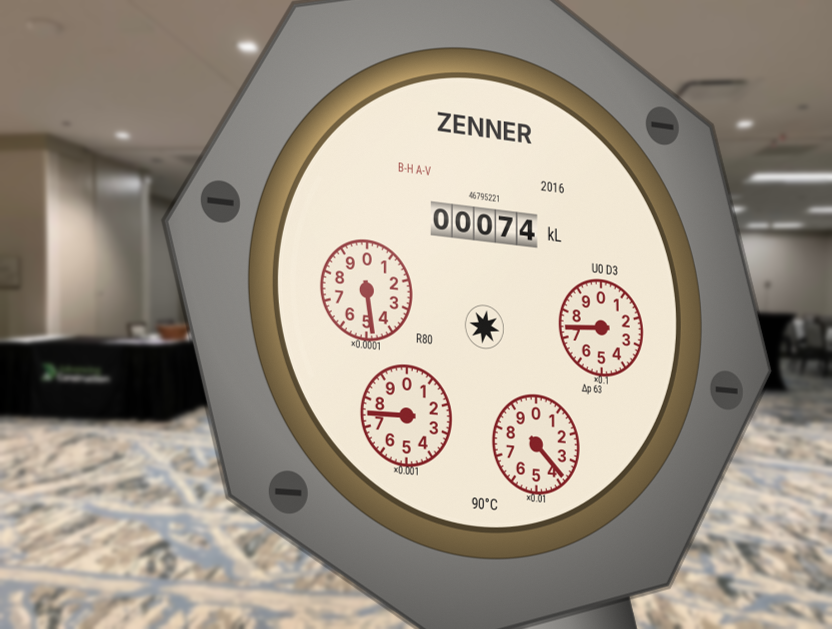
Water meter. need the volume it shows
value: 74.7374 kL
